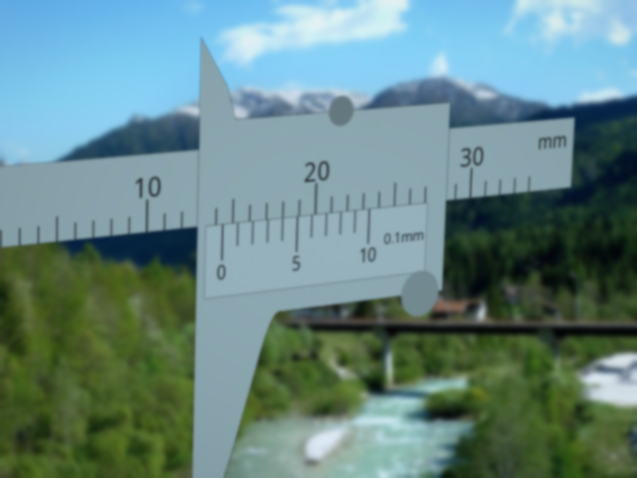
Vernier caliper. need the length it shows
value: 14.4 mm
